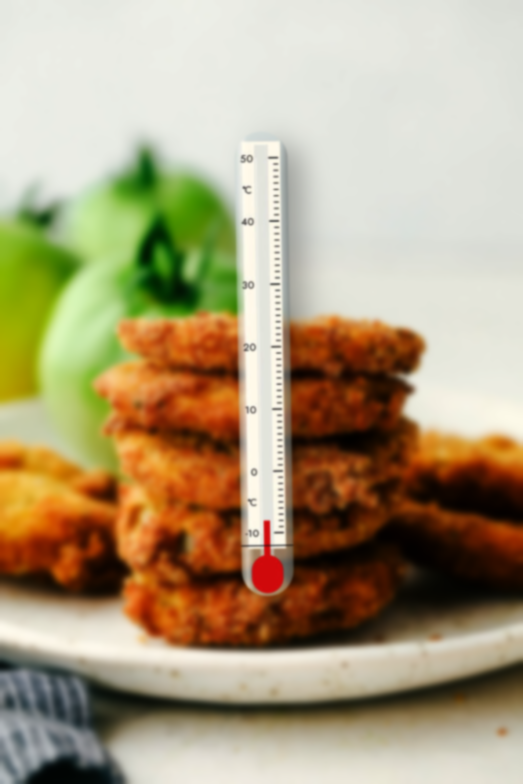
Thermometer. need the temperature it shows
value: -8 °C
